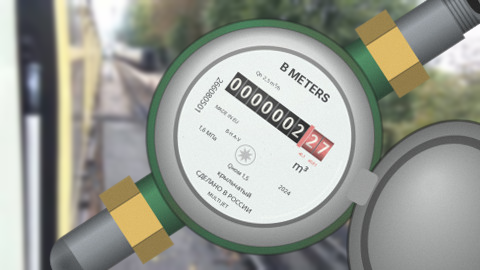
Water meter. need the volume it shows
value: 2.27 m³
